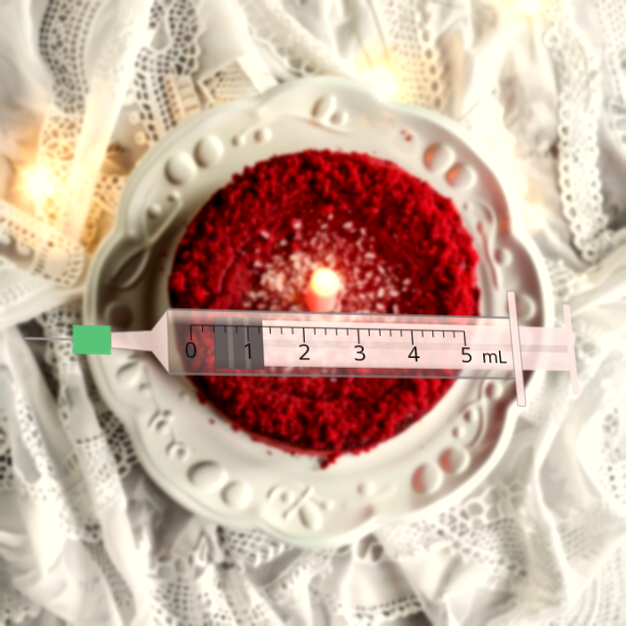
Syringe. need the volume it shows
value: 0.4 mL
